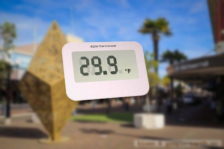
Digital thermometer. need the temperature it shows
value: 29.9 °F
